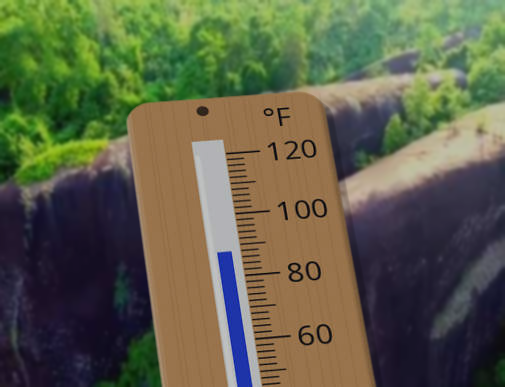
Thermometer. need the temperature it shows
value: 88 °F
